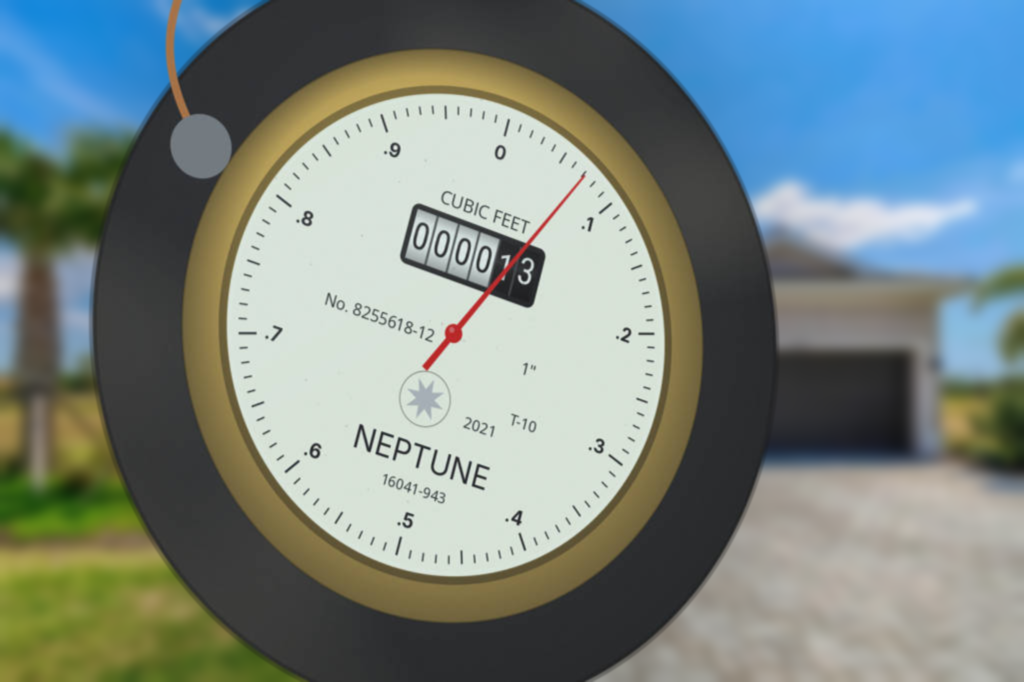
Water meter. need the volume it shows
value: 13.07 ft³
